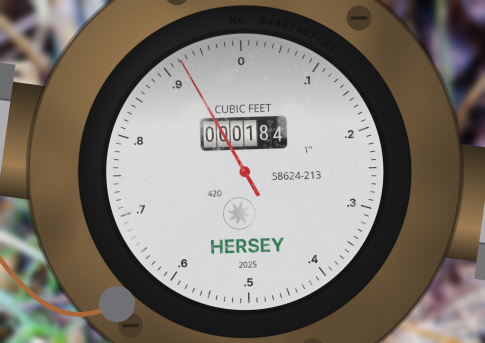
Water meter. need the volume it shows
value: 183.92 ft³
